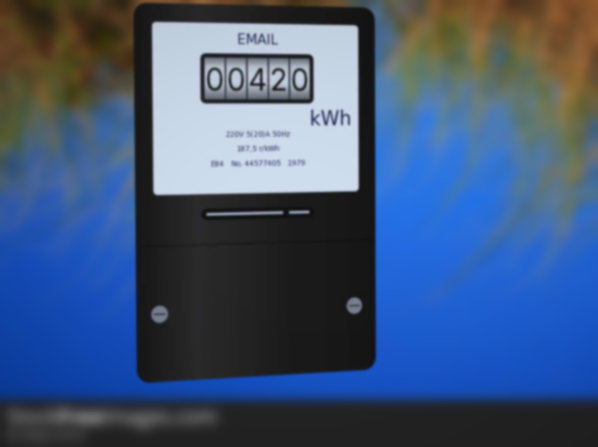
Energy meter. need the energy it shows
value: 420 kWh
